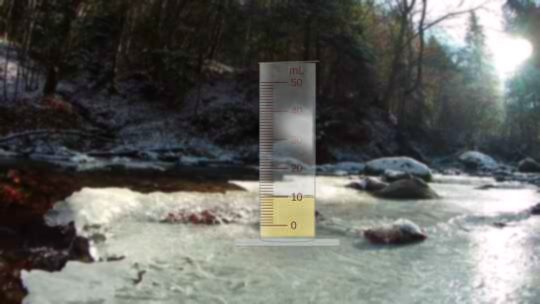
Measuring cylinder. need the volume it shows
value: 10 mL
